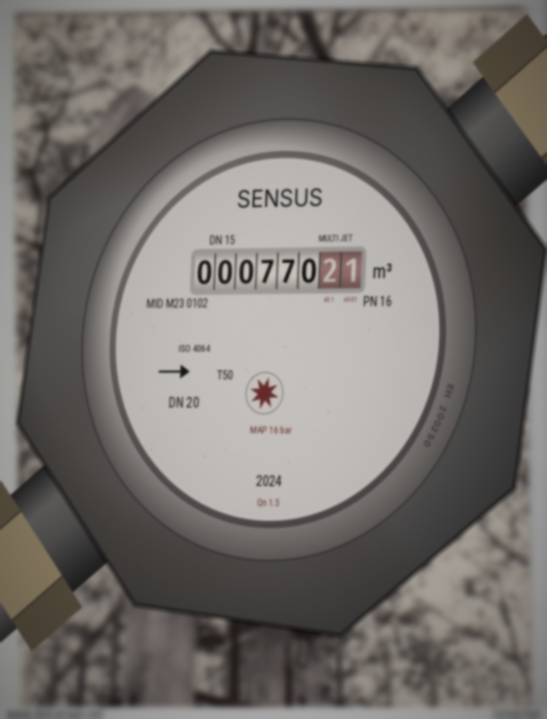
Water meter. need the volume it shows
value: 770.21 m³
